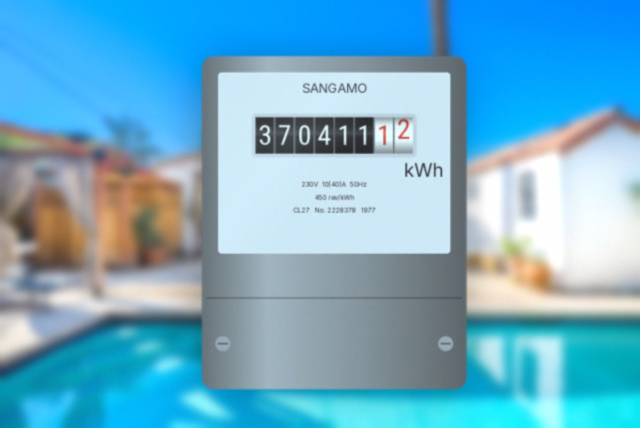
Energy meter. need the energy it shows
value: 370411.12 kWh
